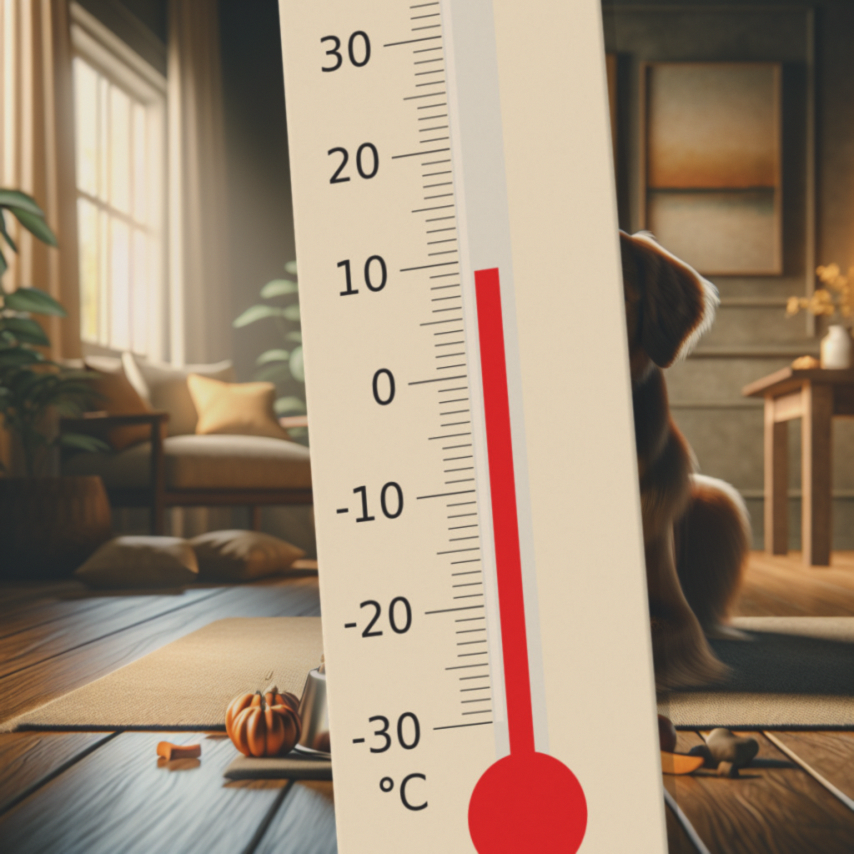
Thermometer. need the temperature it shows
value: 9 °C
